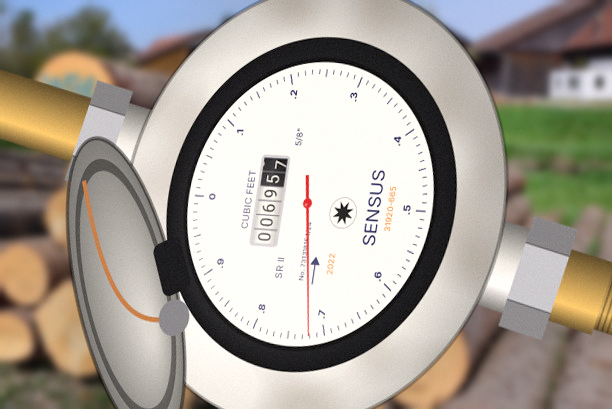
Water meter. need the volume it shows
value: 6956.72 ft³
